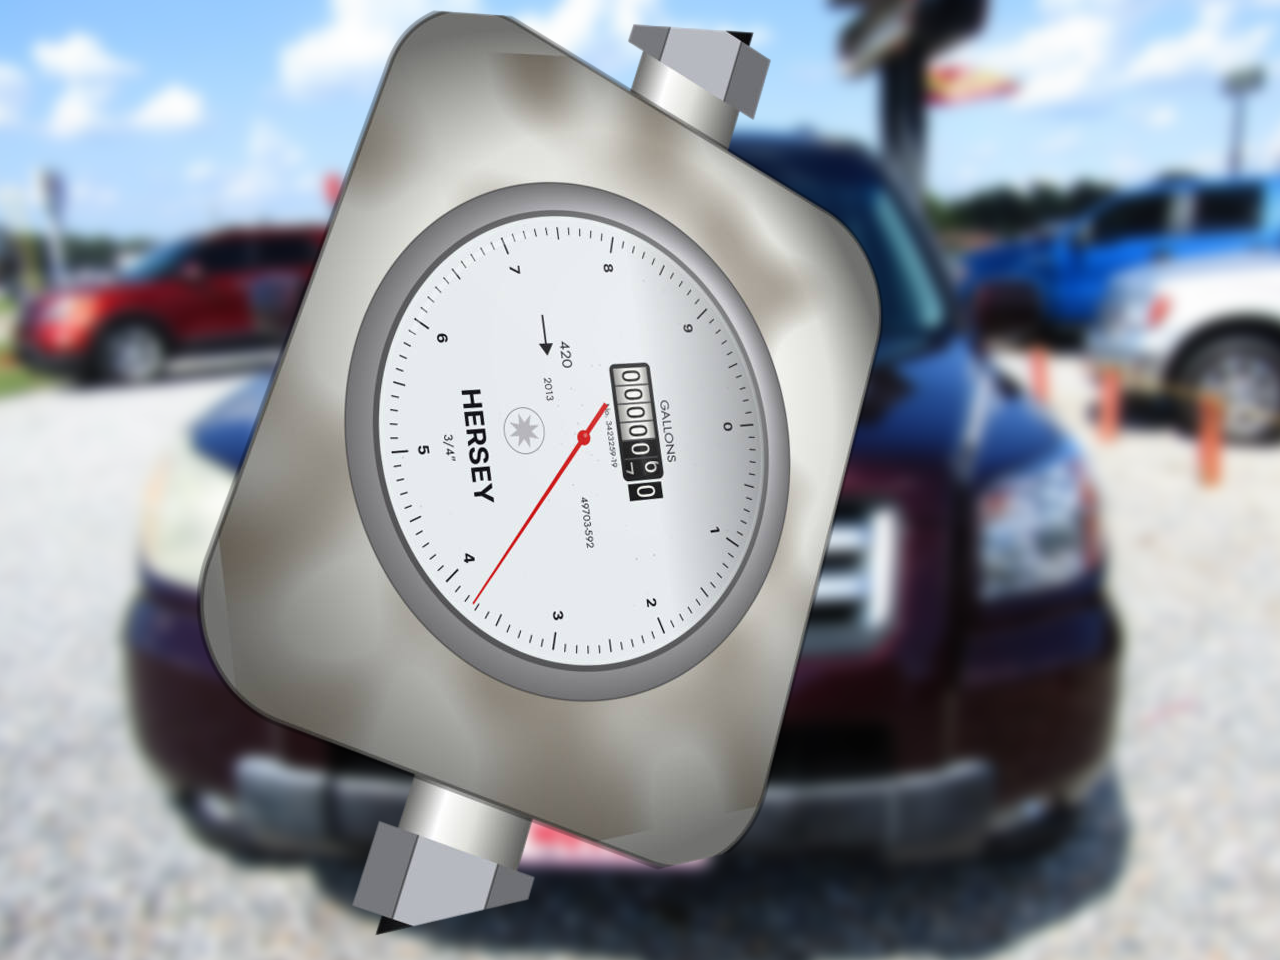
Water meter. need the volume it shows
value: 63.7 gal
